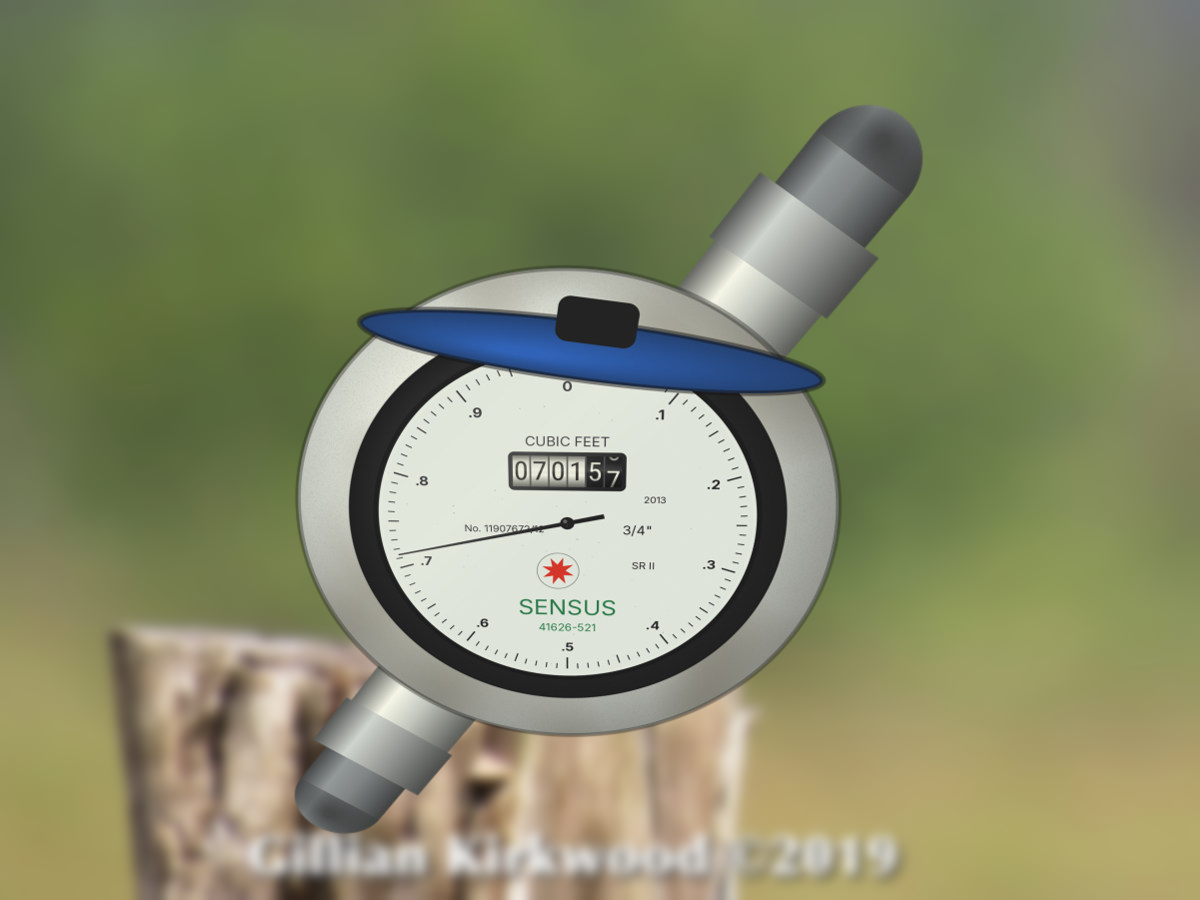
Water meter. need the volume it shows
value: 70156.71 ft³
